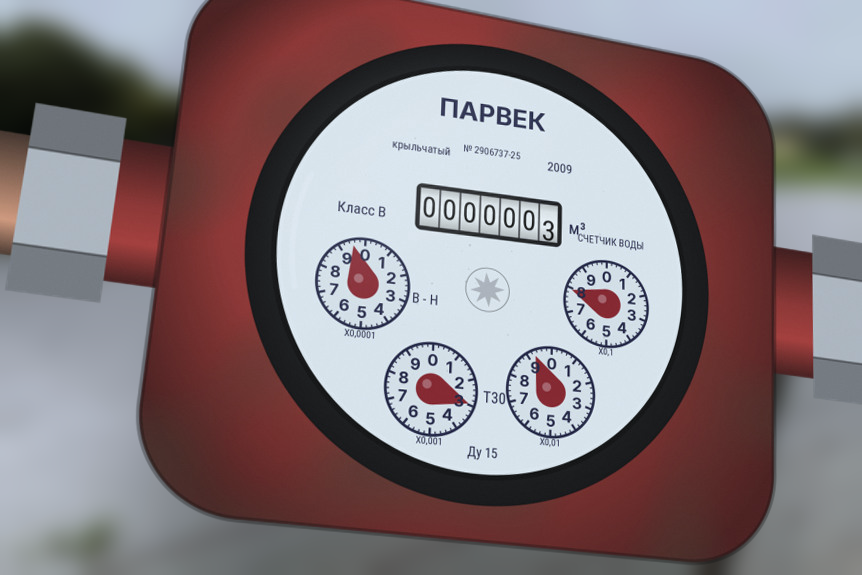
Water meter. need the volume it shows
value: 2.7929 m³
